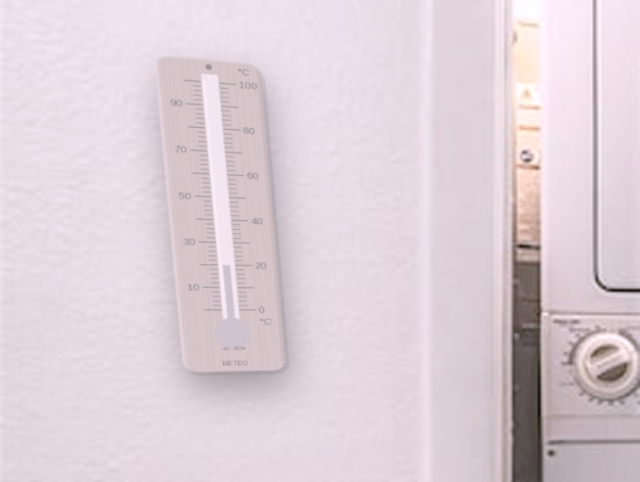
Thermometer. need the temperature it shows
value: 20 °C
